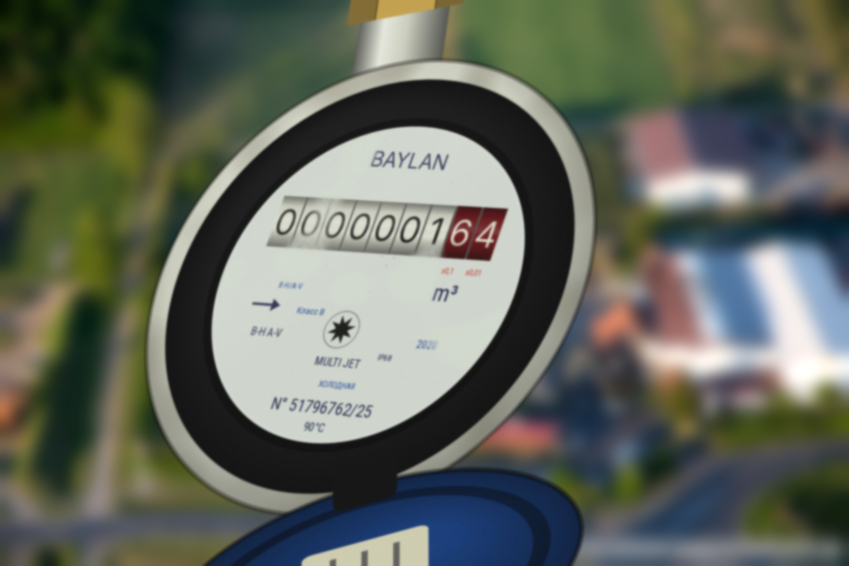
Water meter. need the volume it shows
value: 1.64 m³
